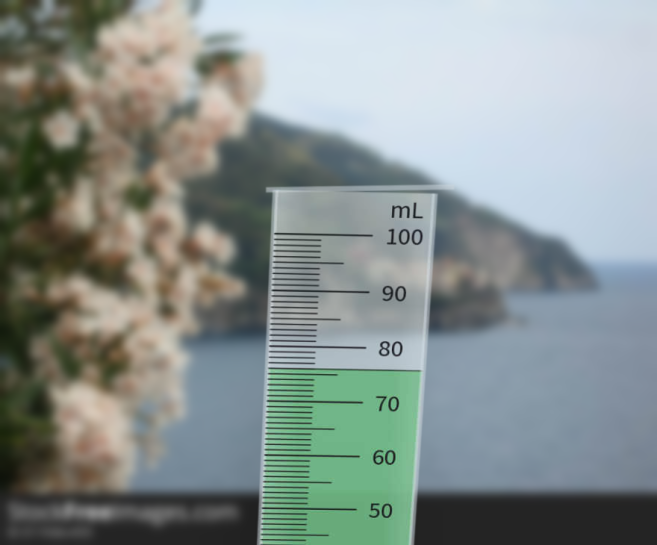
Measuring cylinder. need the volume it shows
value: 76 mL
